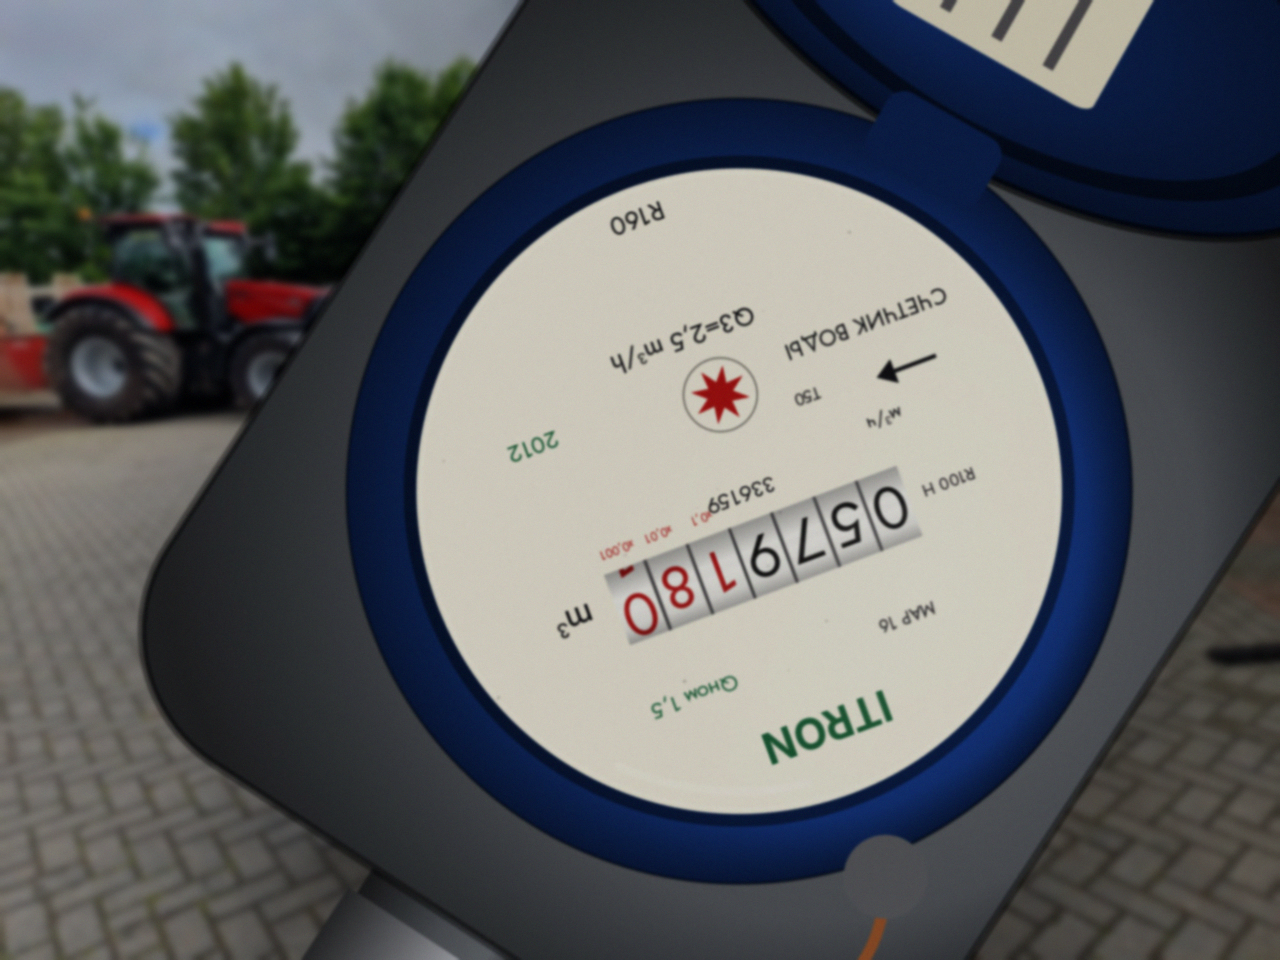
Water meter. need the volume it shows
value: 579.180 m³
